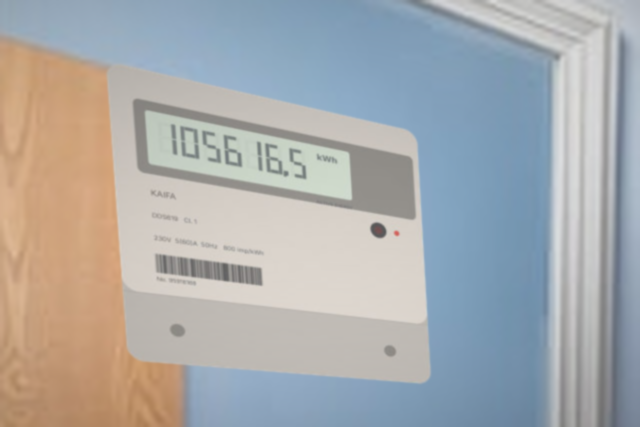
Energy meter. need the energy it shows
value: 105616.5 kWh
